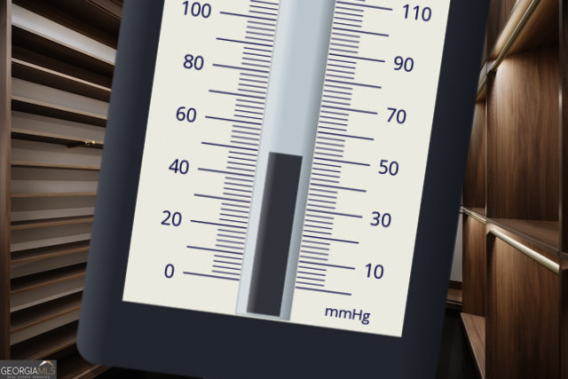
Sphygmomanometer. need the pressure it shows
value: 50 mmHg
